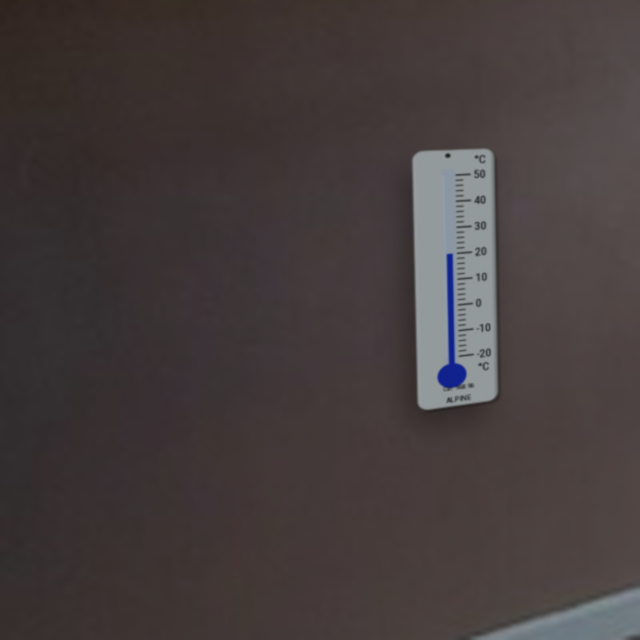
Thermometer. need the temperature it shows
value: 20 °C
